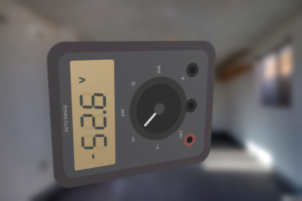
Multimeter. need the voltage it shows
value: -52.6 V
